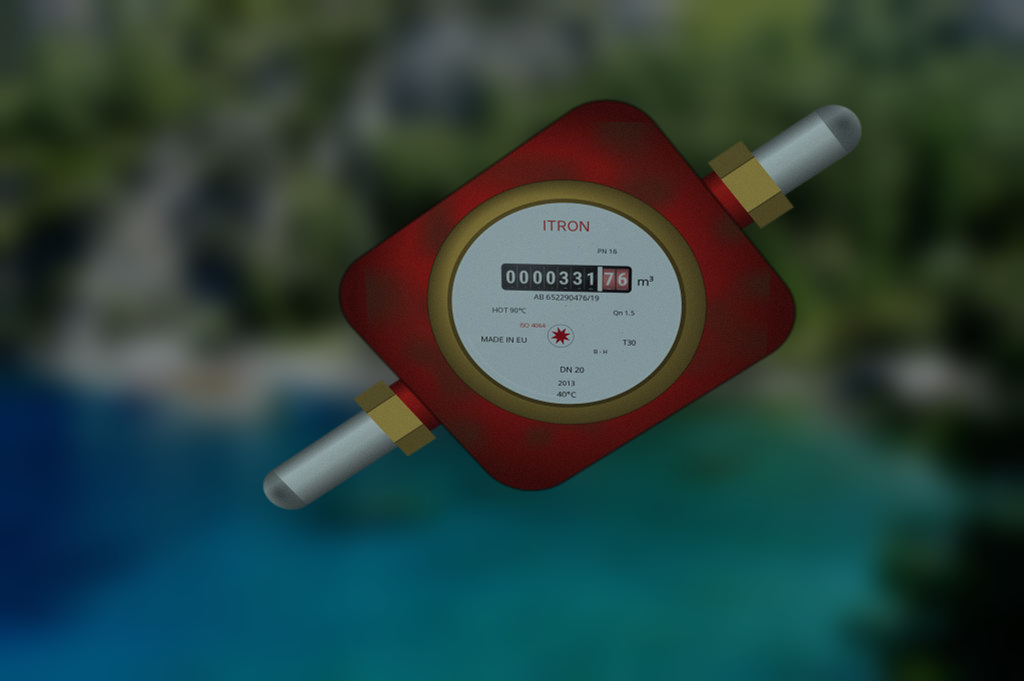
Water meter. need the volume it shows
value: 331.76 m³
